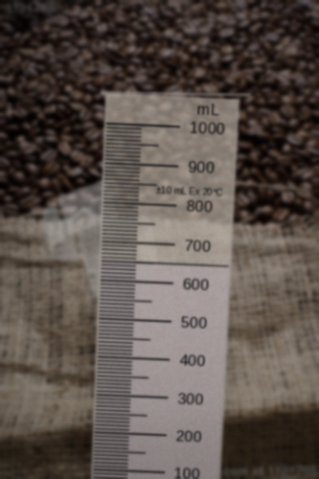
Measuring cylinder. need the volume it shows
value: 650 mL
